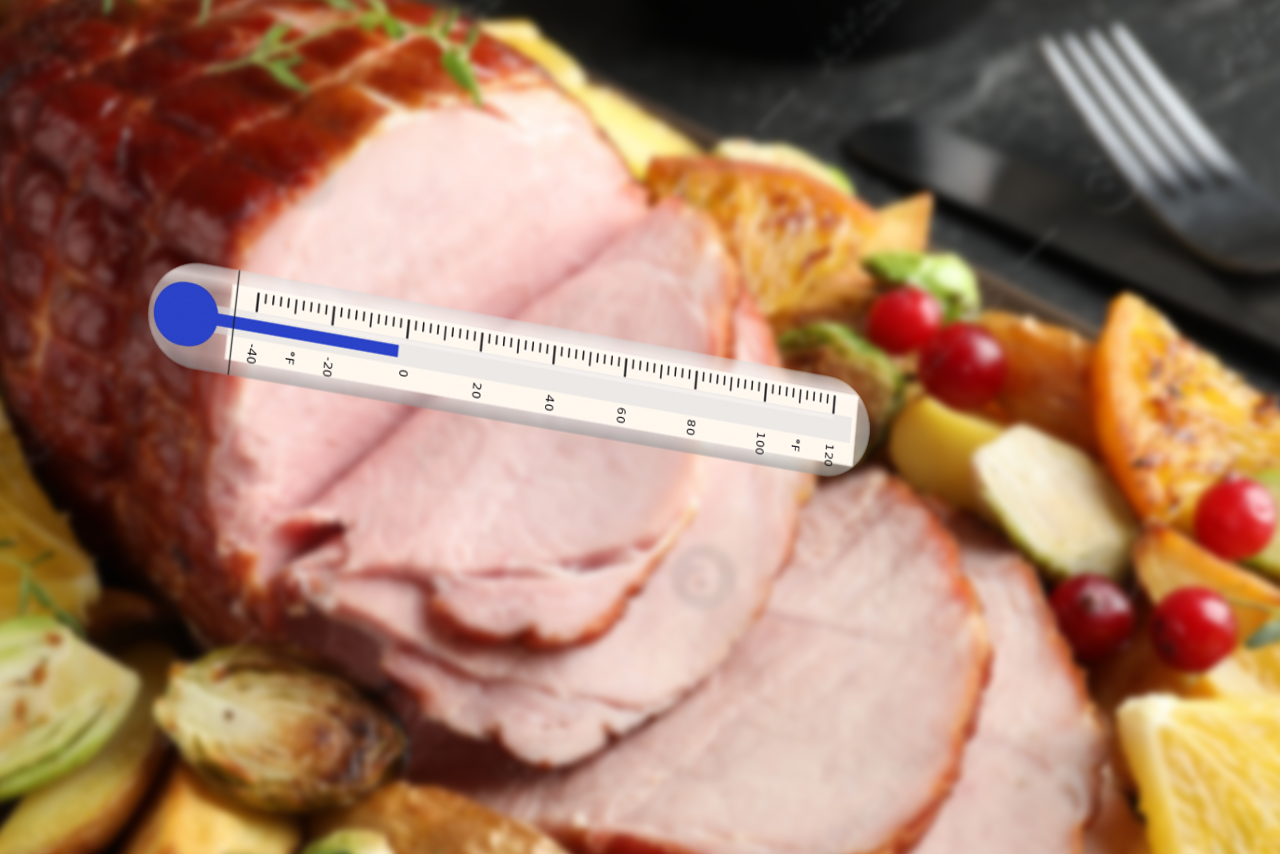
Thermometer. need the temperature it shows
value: -2 °F
